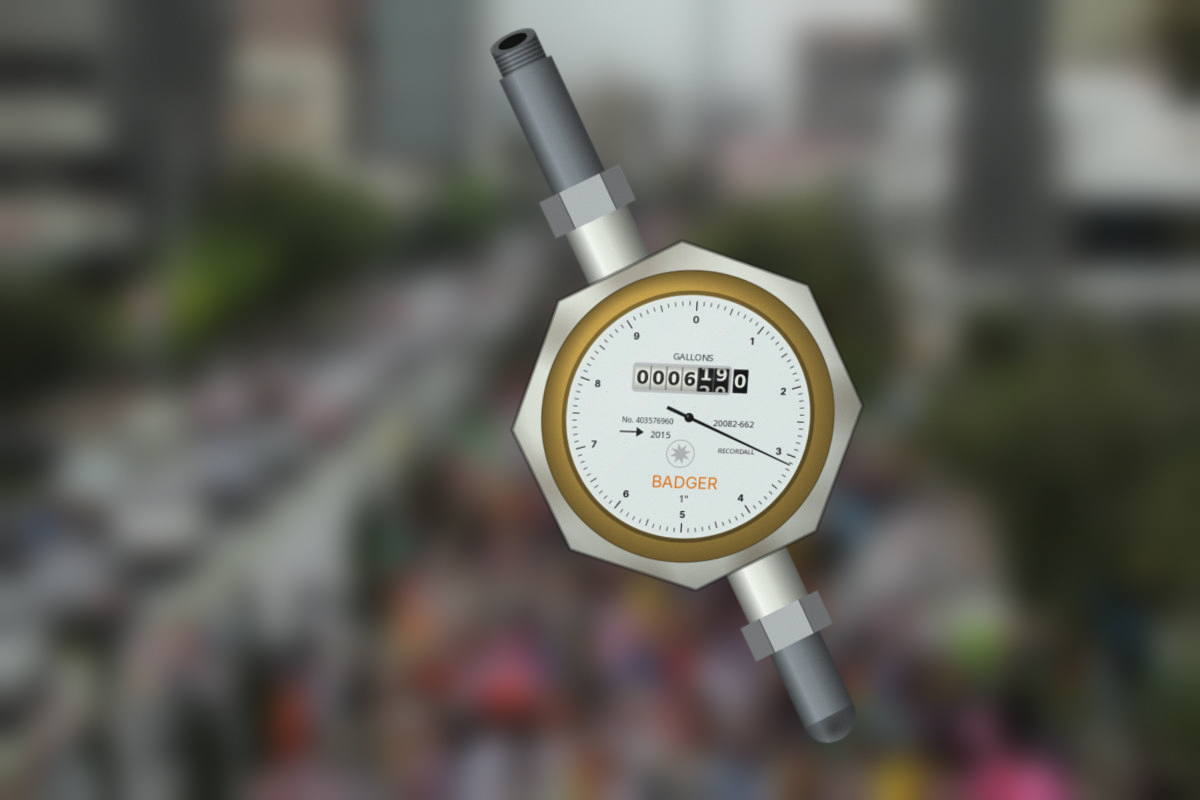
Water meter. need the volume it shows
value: 6193.1 gal
